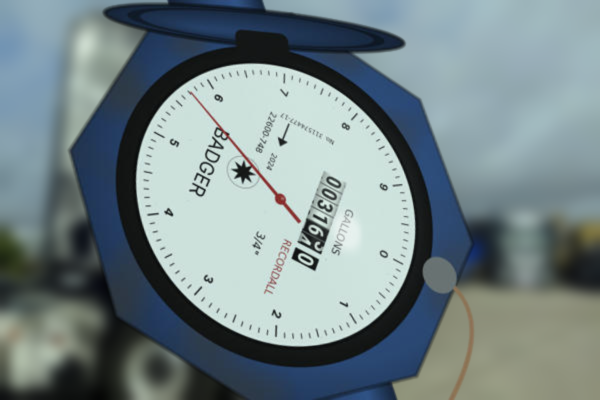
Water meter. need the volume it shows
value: 31635.7 gal
